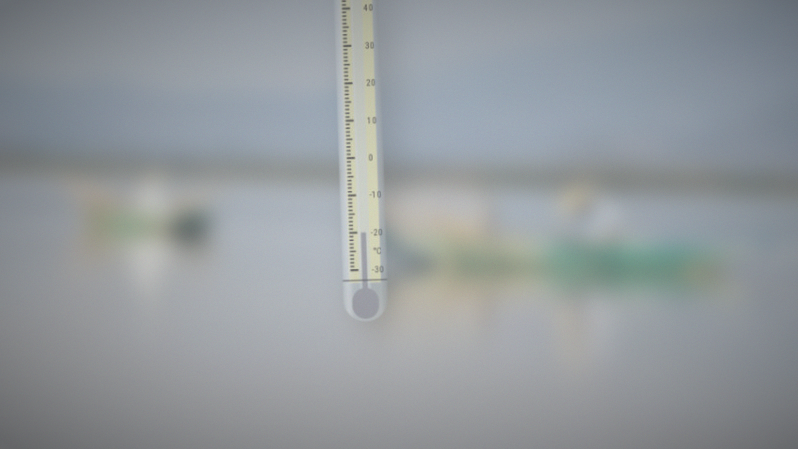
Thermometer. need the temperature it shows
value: -20 °C
